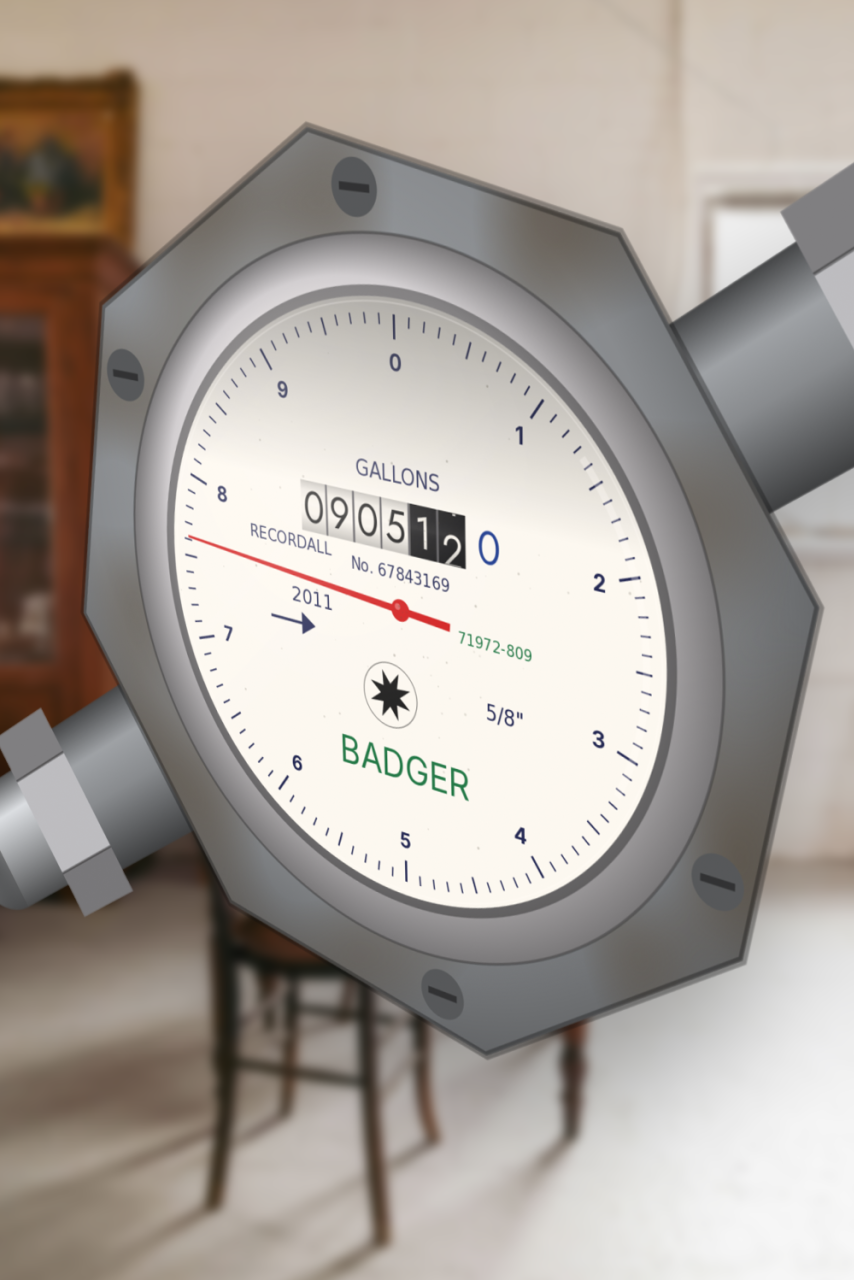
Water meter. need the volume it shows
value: 905117.6 gal
